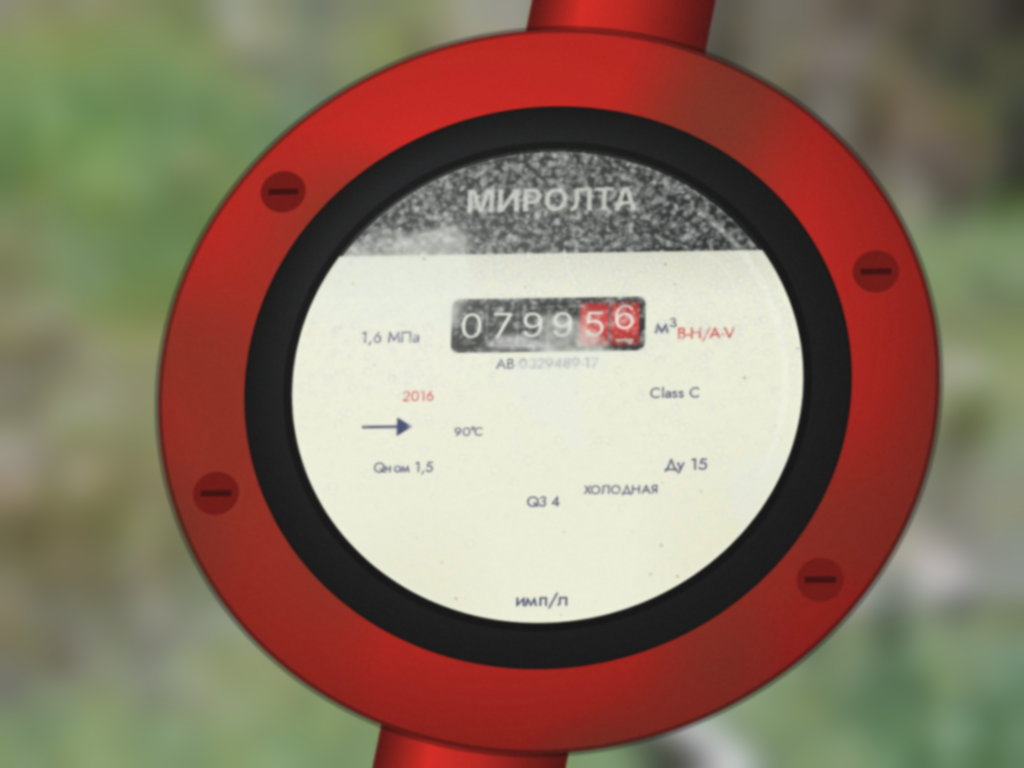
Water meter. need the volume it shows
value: 799.56 m³
